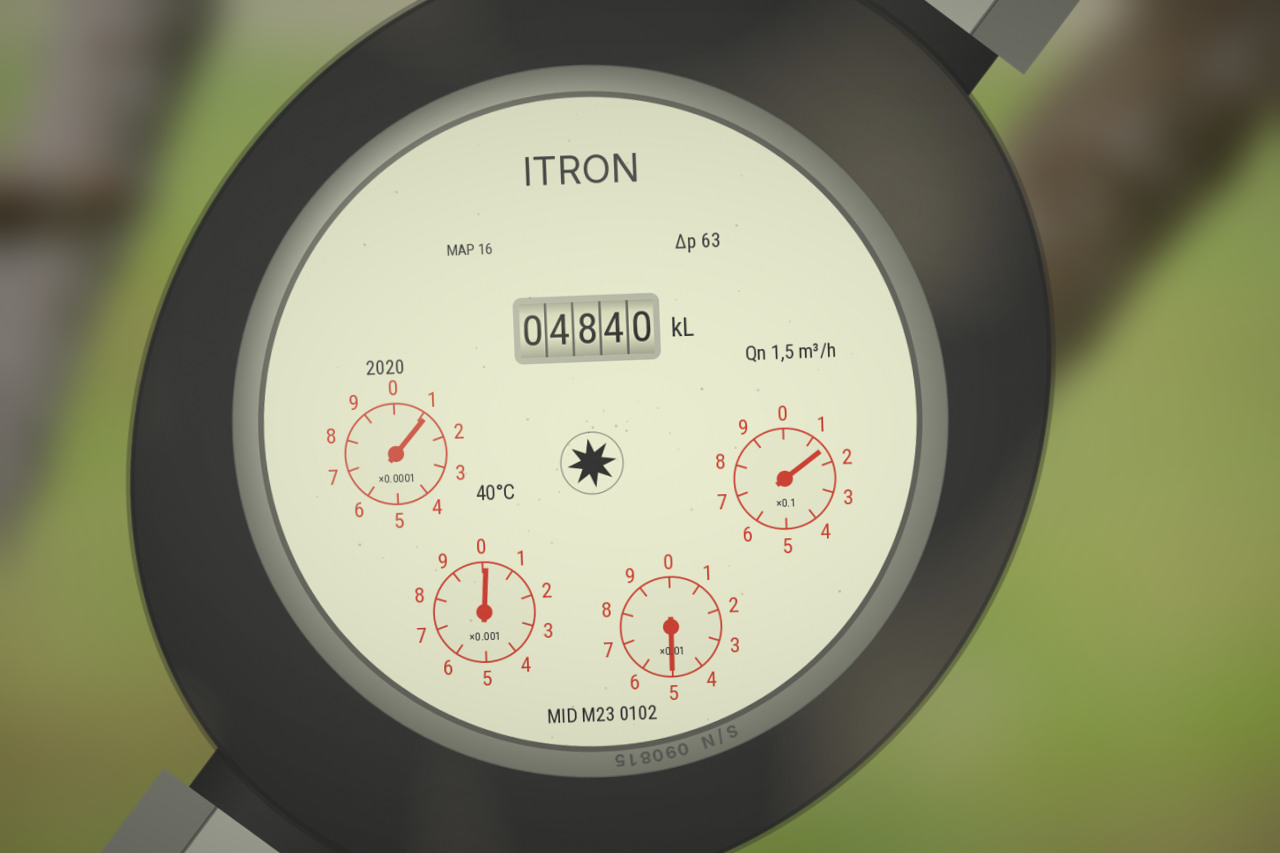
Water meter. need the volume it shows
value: 4840.1501 kL
